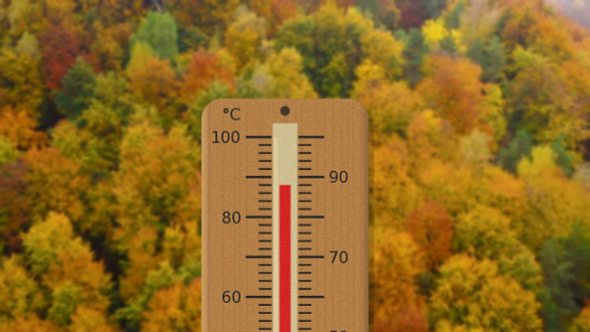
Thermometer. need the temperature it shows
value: 88 °C
